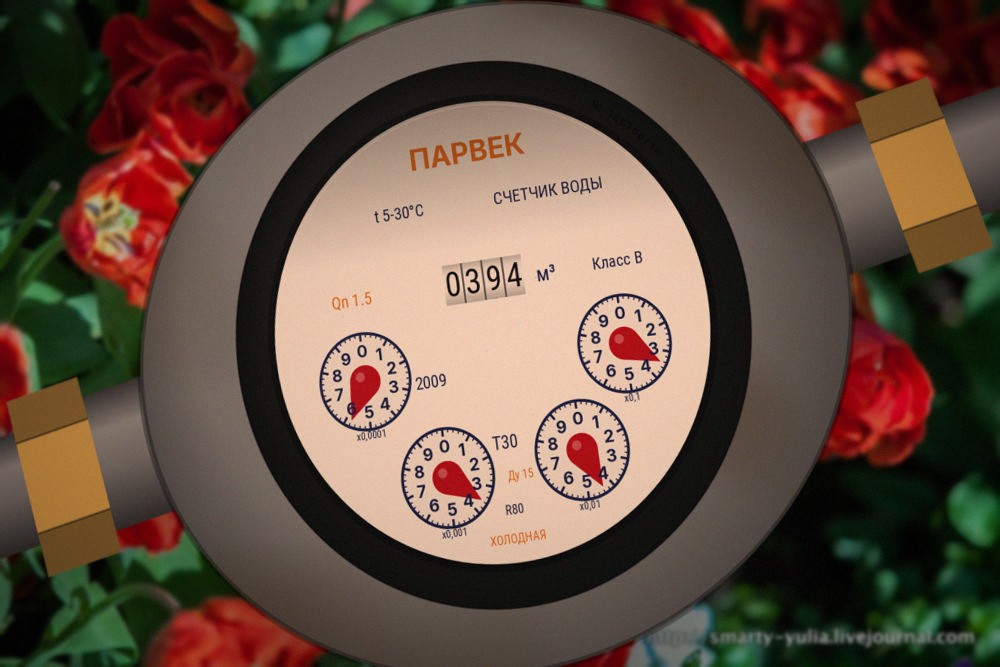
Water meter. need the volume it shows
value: 394.3435 m³
